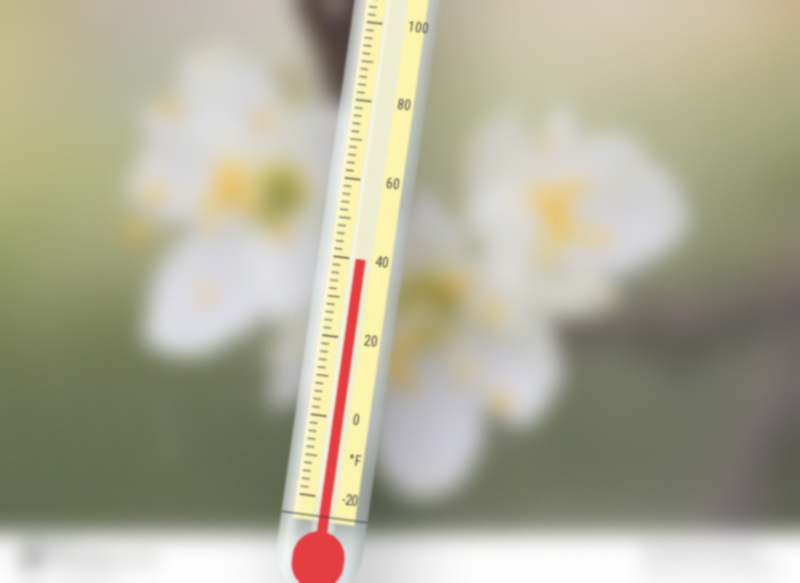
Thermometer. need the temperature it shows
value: 40 °F
